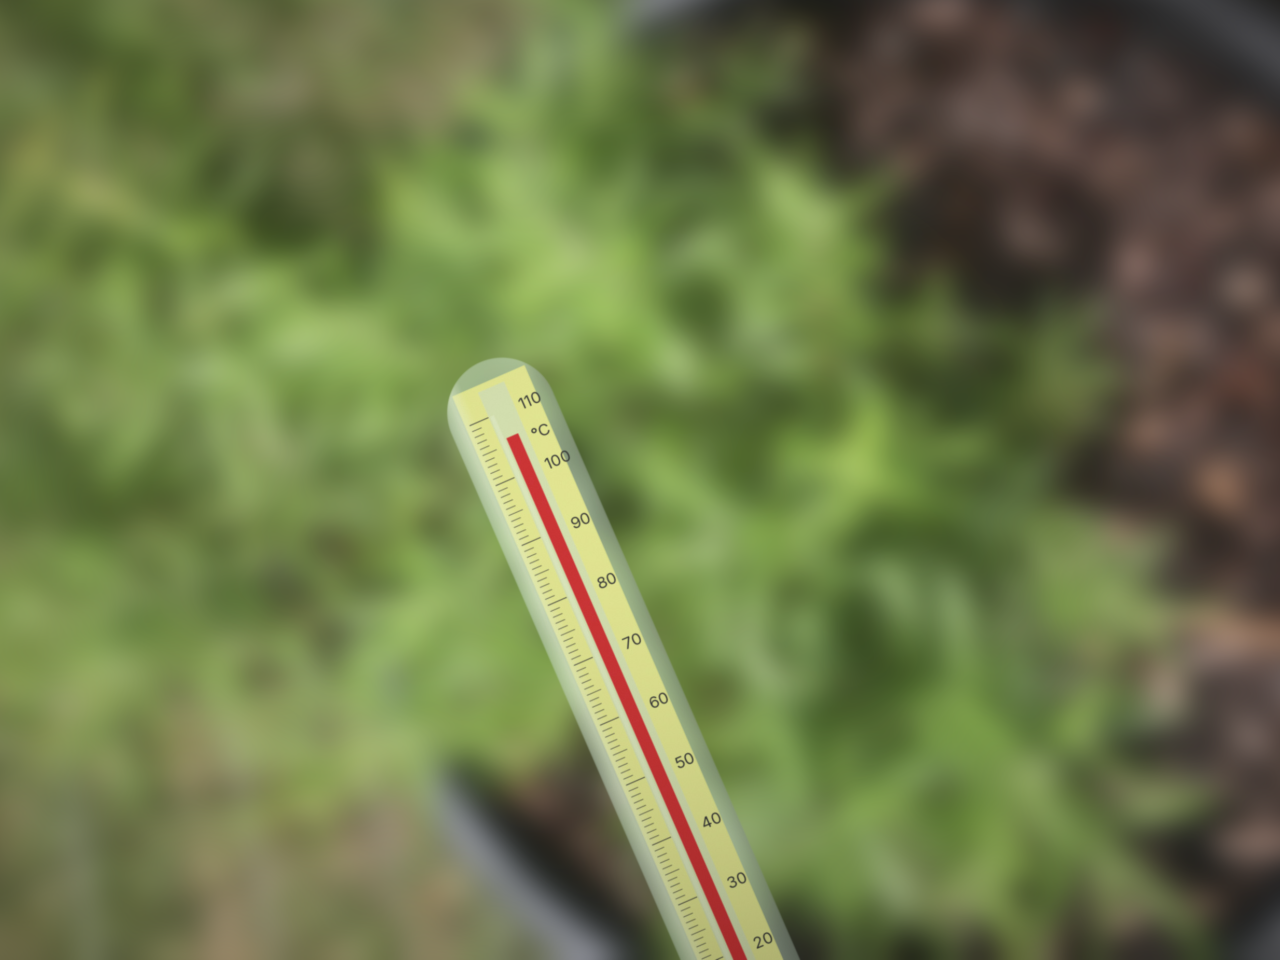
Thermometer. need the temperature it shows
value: 106 °C
